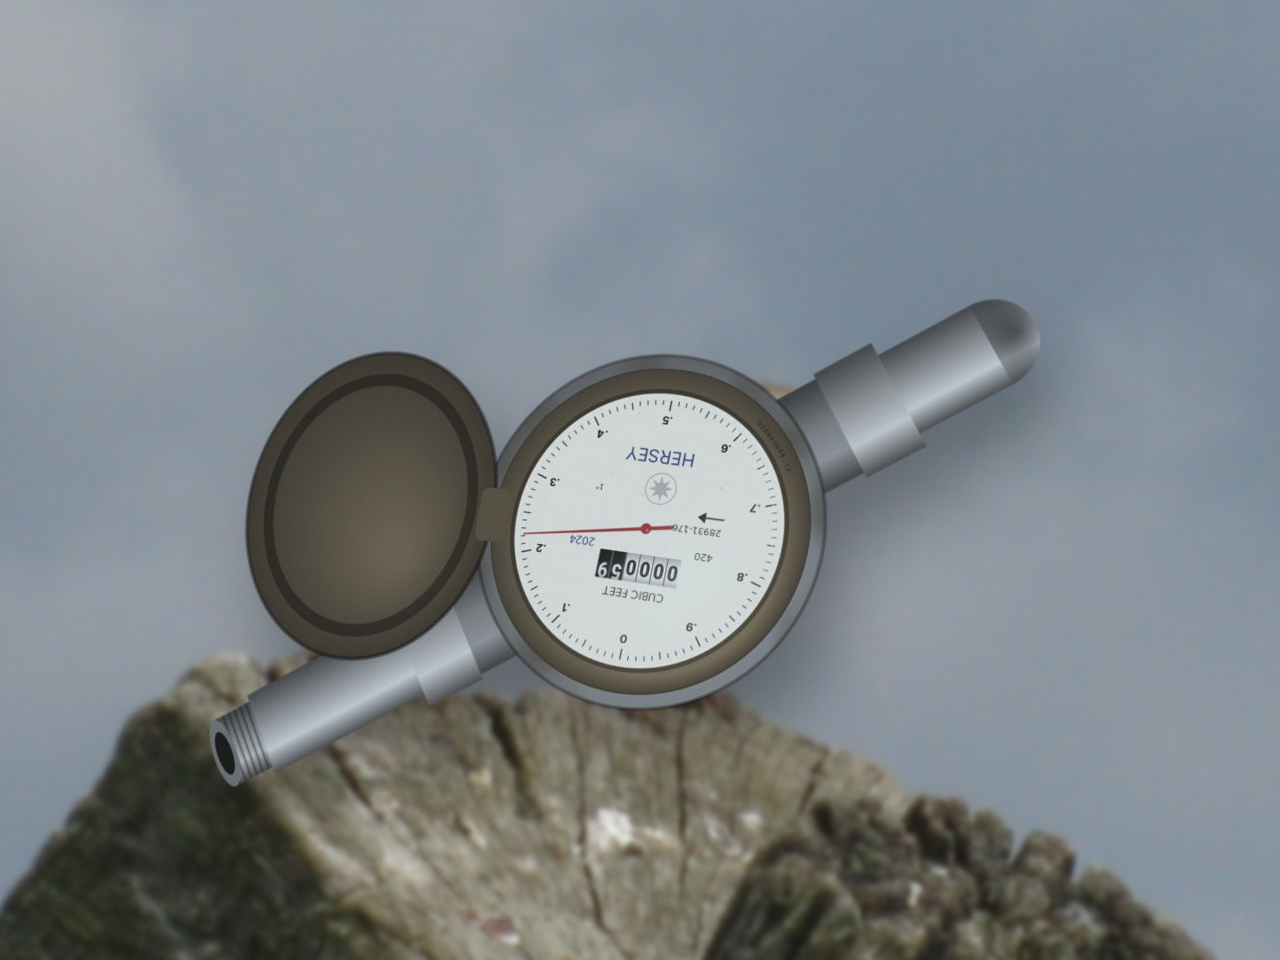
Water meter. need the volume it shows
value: 59.22 ft³
